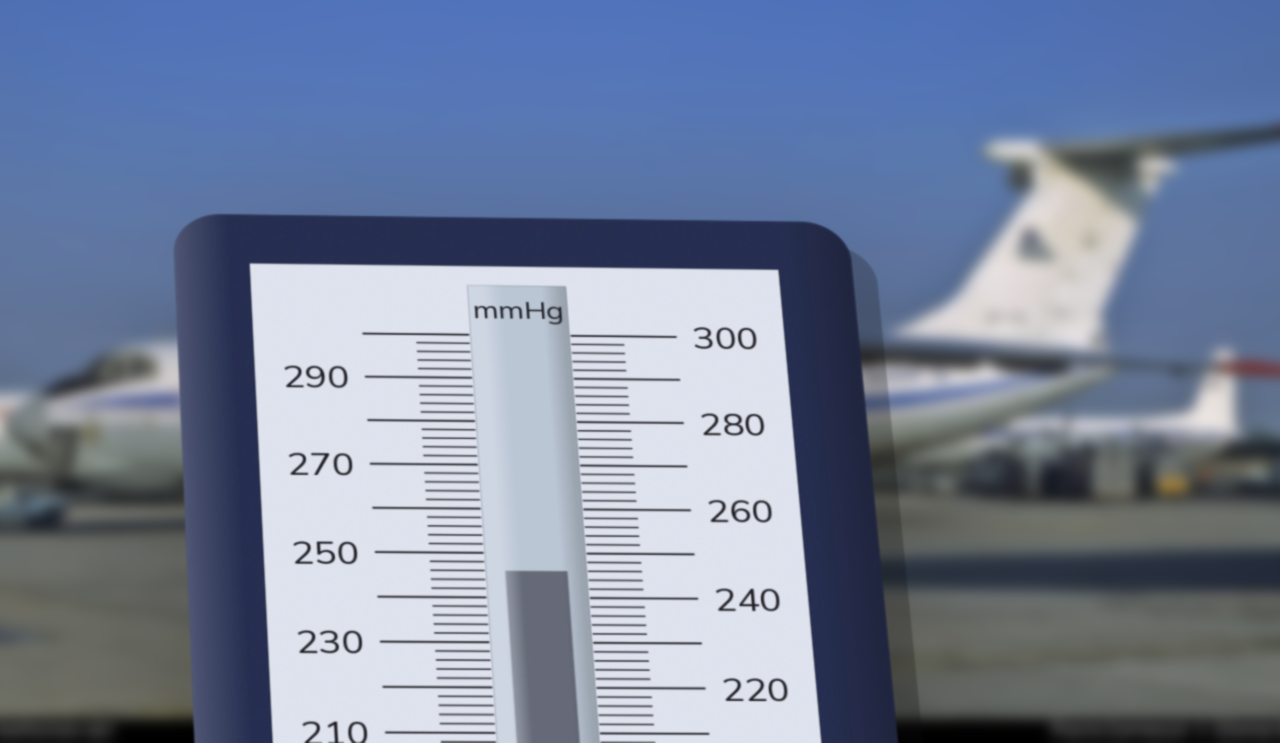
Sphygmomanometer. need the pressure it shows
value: 246 mmHg
